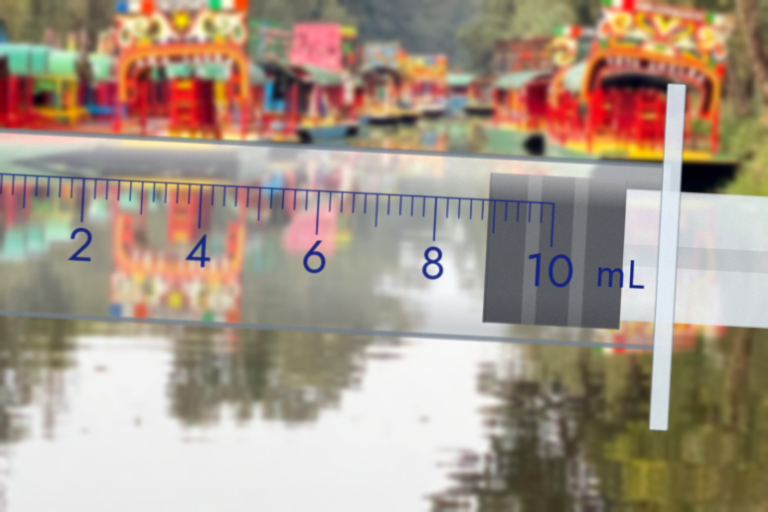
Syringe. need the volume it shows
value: 8.9 mL
